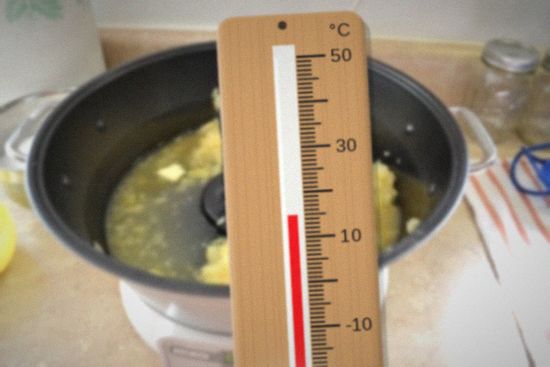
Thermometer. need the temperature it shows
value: 15 °C
